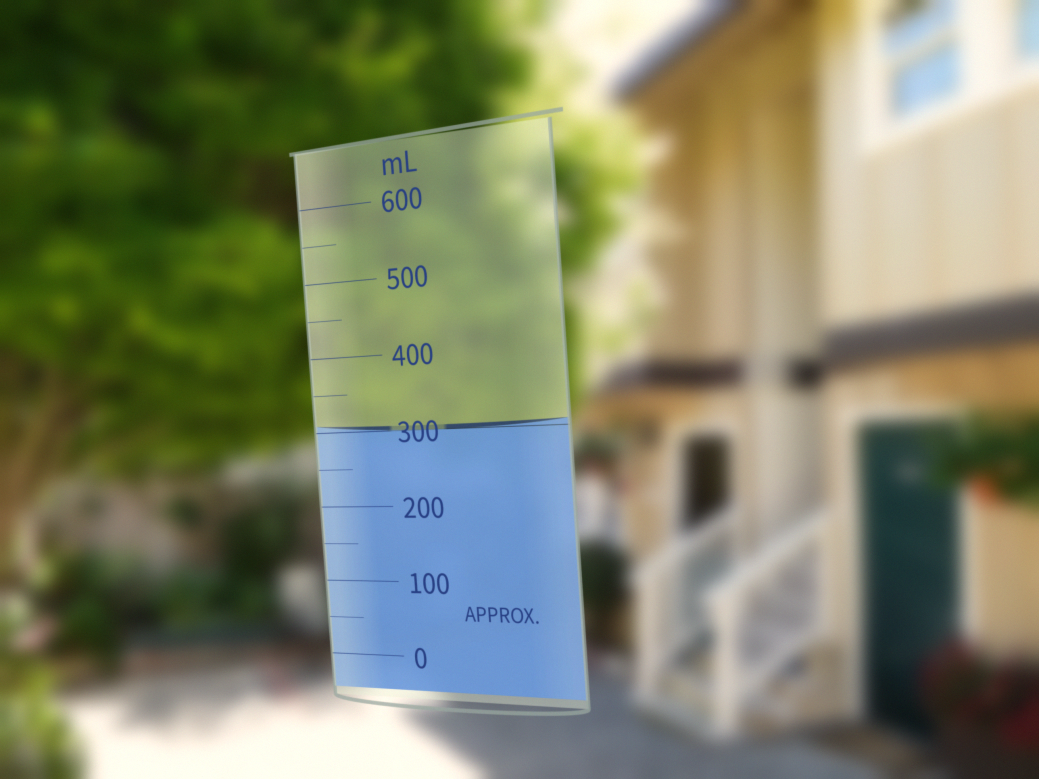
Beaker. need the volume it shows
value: 300 mL
